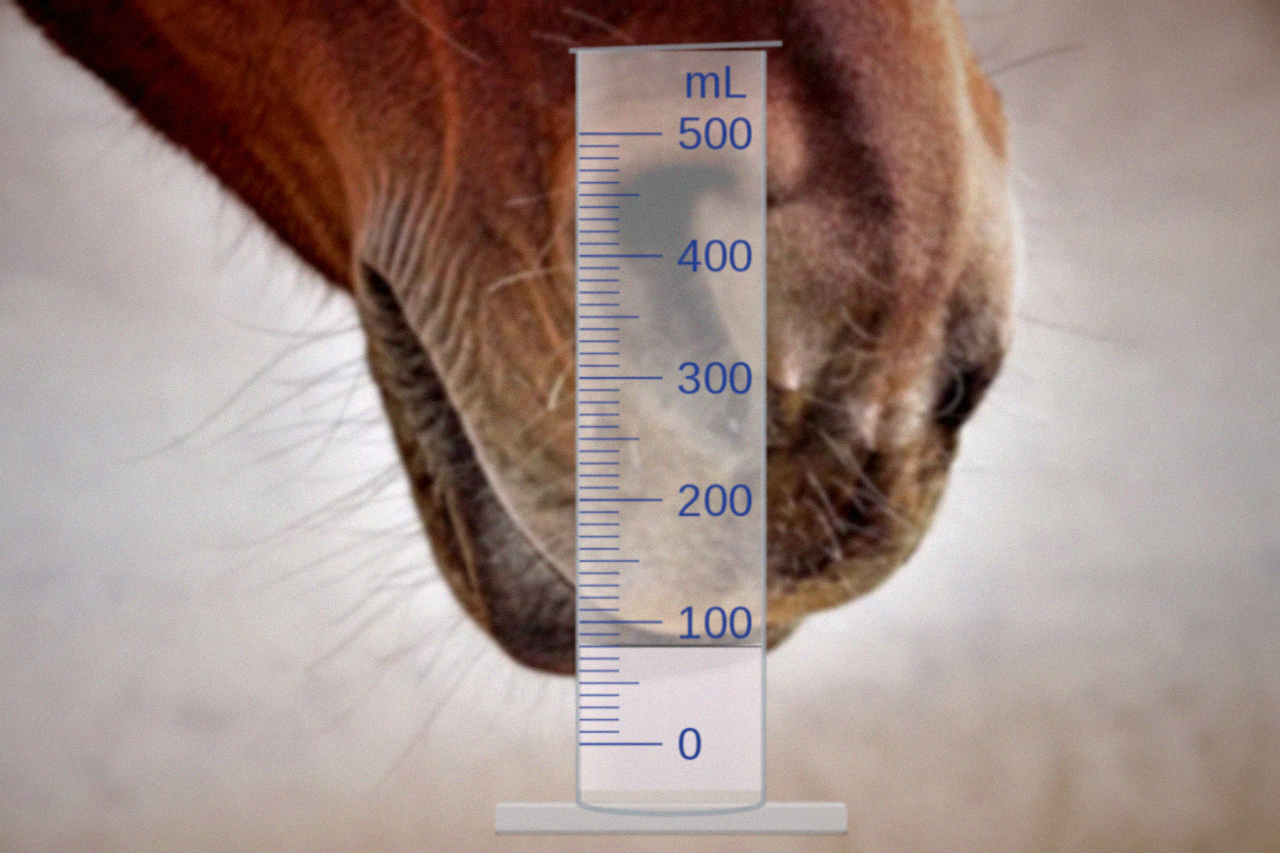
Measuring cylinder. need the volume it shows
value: 80 mL
